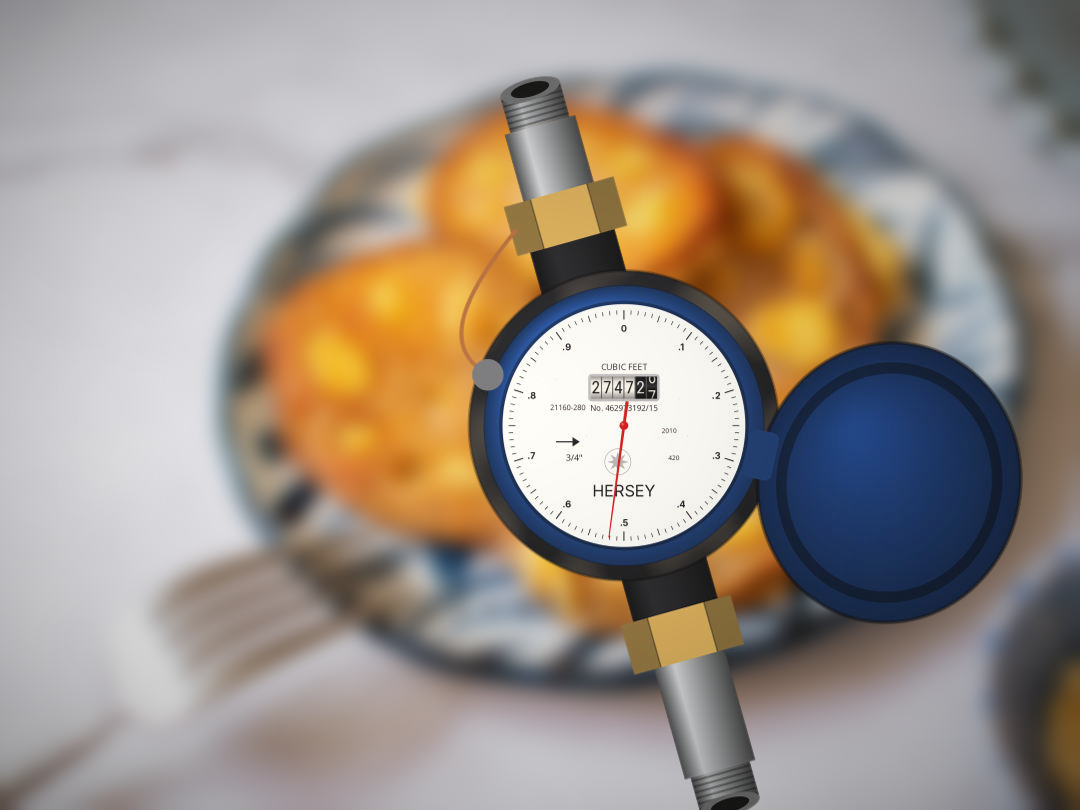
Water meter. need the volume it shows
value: 274726.52 ft³
